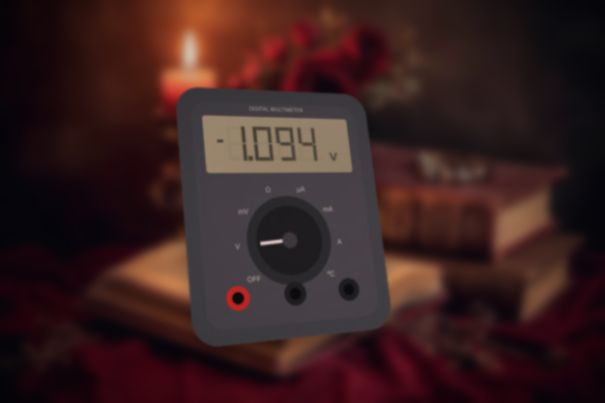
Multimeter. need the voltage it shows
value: -1.094 V
